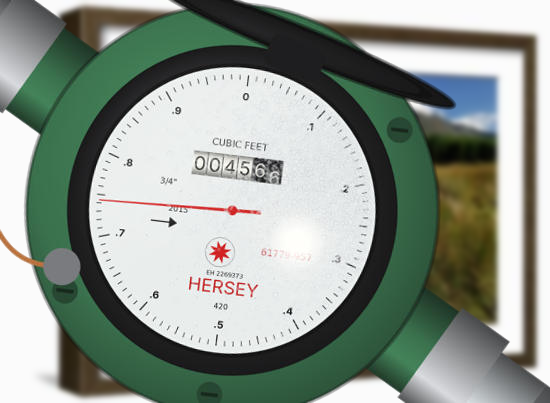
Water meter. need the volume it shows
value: 4565.74 ft³
